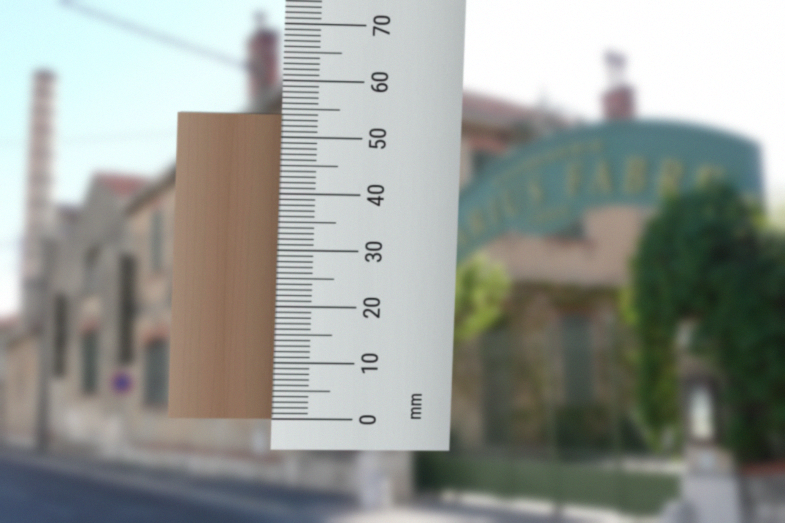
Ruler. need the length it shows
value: 54 mm
